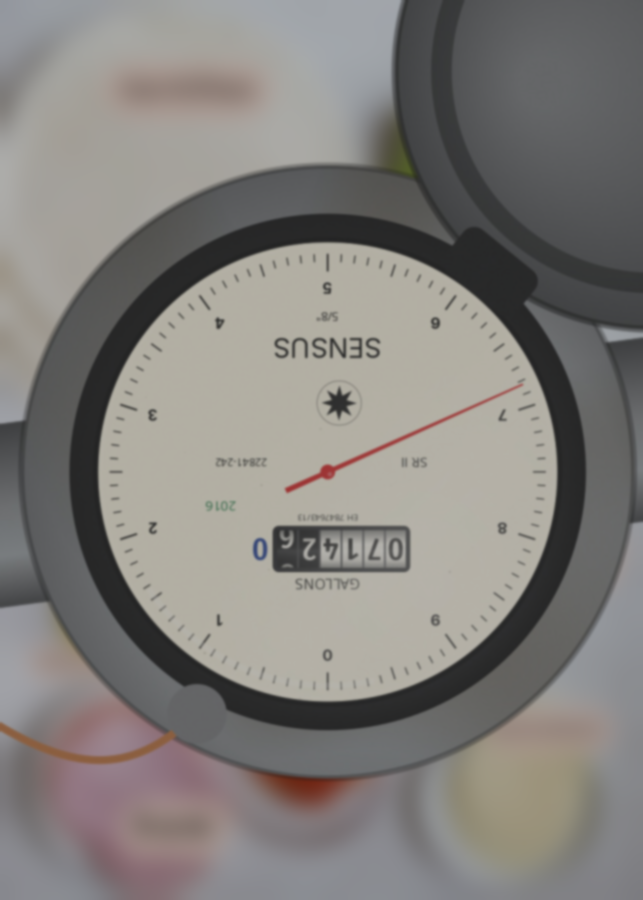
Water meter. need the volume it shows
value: 714256.8 gal
